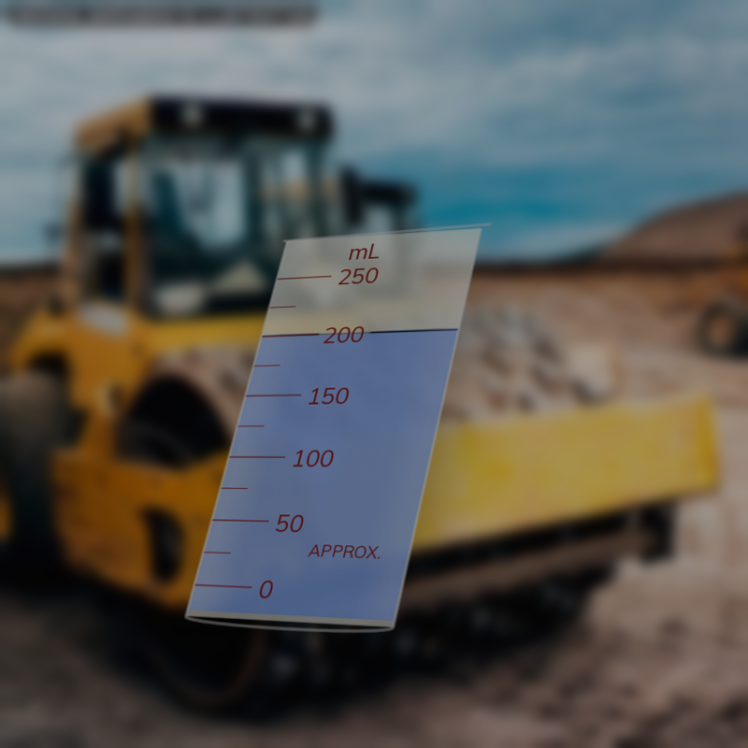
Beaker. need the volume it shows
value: 200 mL
